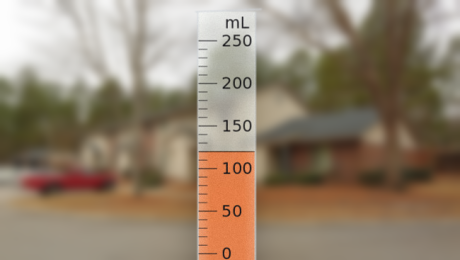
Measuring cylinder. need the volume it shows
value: 120 mL
